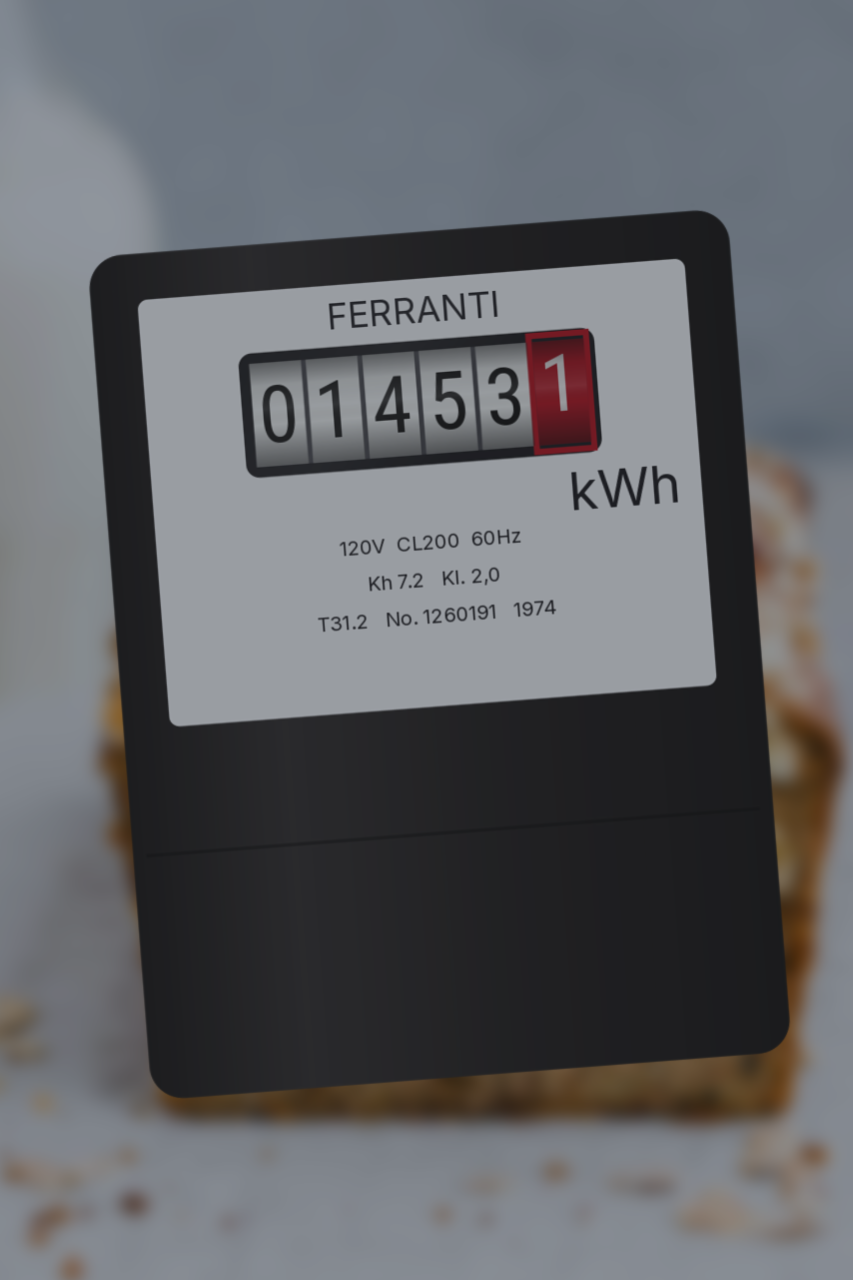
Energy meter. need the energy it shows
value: 1453.1 kWh
